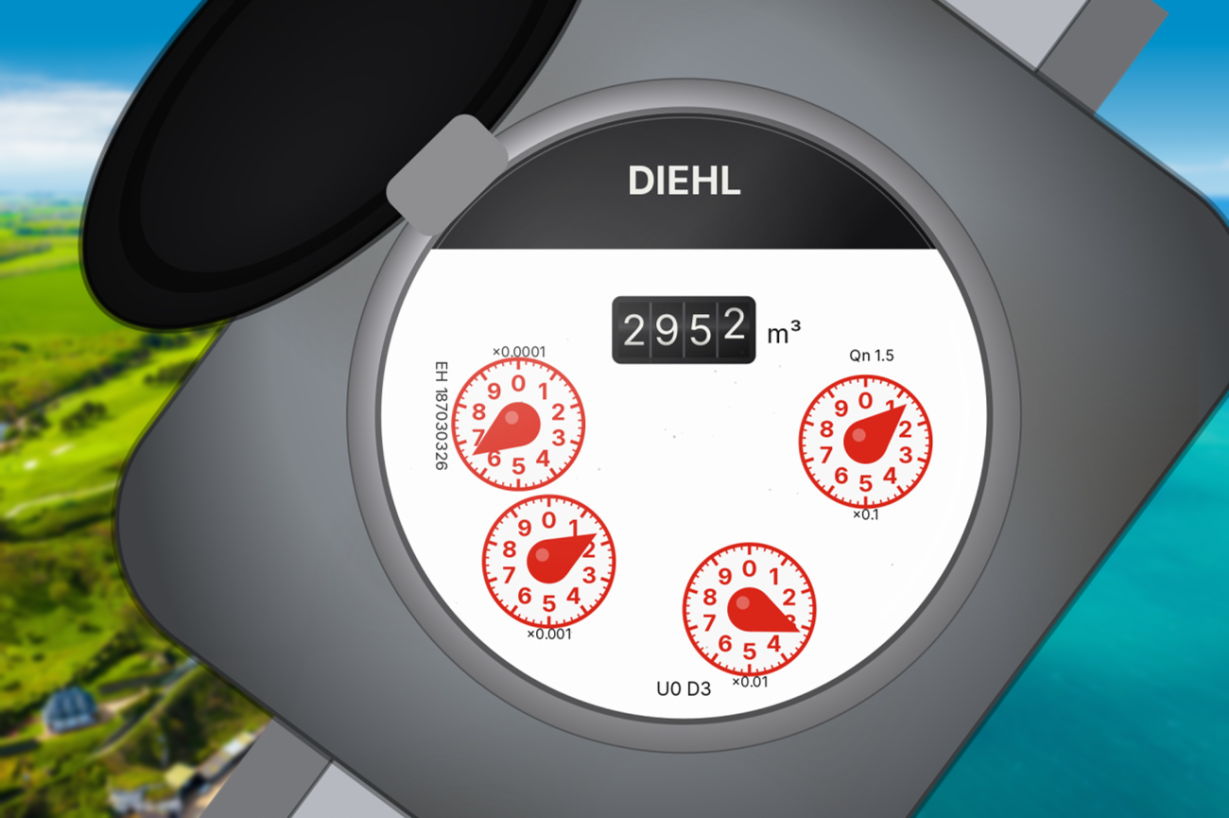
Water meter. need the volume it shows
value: 2952.1316 m³
